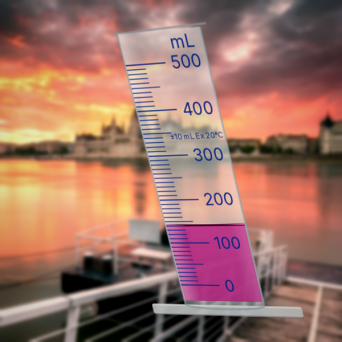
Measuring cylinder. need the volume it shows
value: 140 mL
